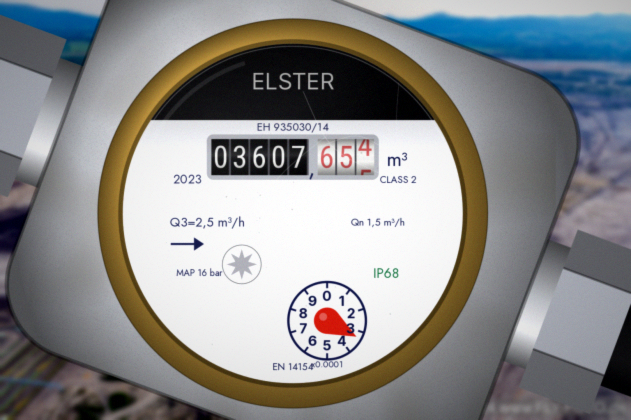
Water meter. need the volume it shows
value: 3607.6543 m³
